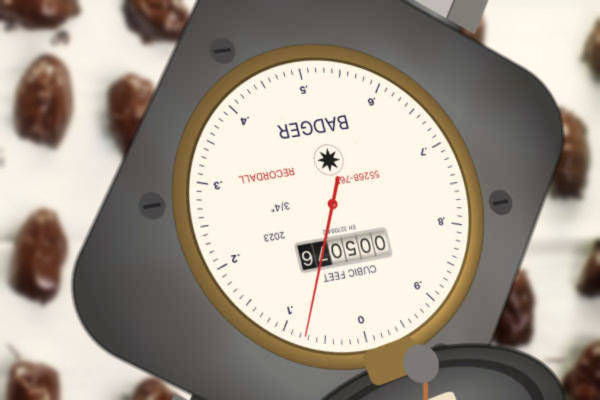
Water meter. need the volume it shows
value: 5076.07 ft³
